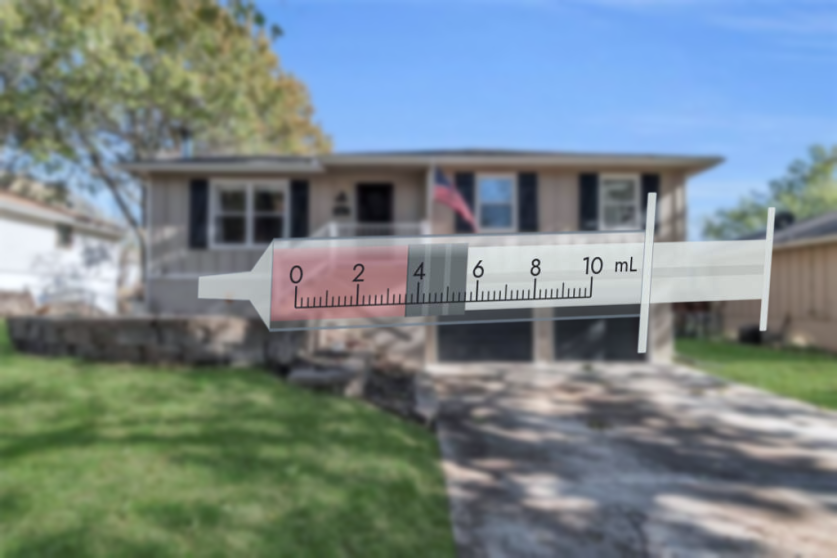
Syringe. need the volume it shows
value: 3.6 mL
